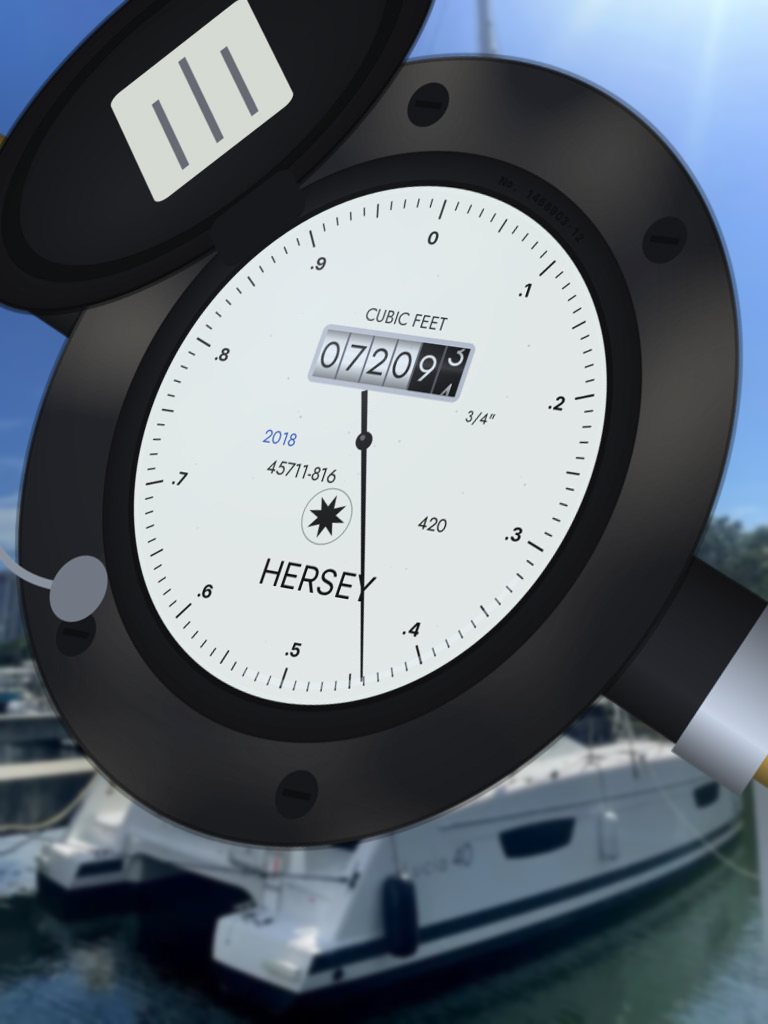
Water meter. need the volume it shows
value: 72093.44 ft³
